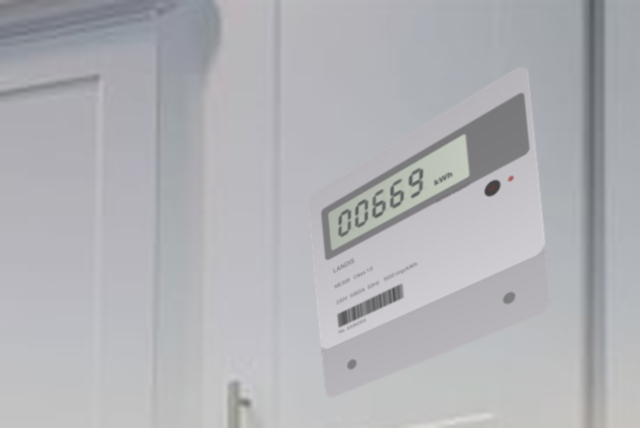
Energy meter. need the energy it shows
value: 669 kWh
